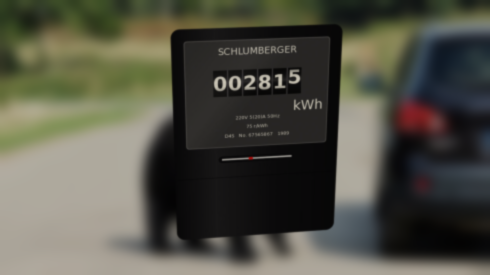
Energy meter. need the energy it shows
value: 2815 kWh
